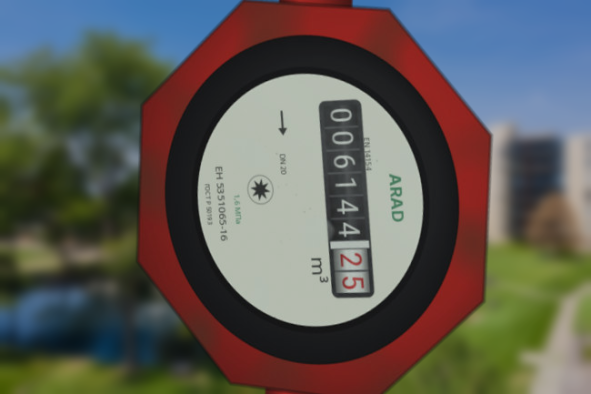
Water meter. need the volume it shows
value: 6144.25 m³
